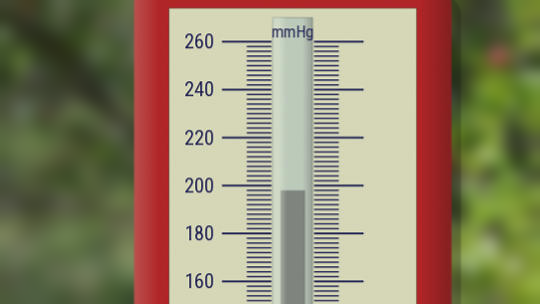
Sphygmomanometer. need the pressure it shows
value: 198 mmHg
